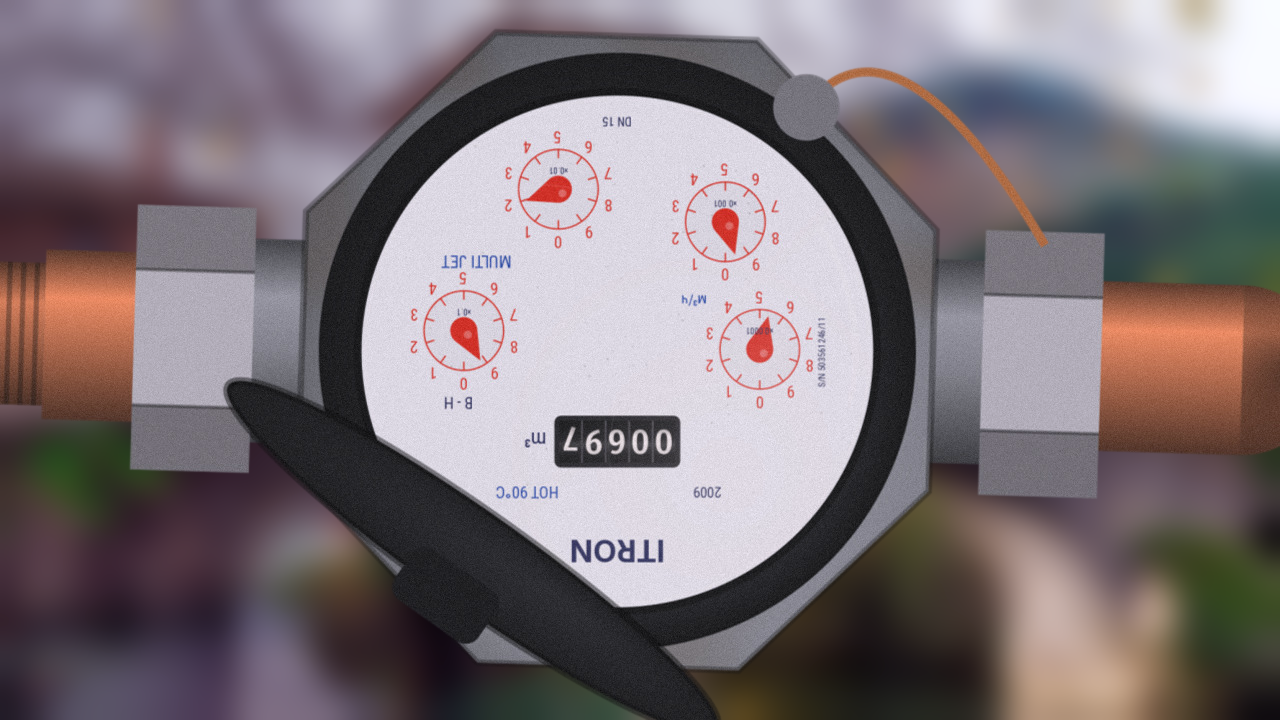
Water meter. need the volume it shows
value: 696.9195 m³
